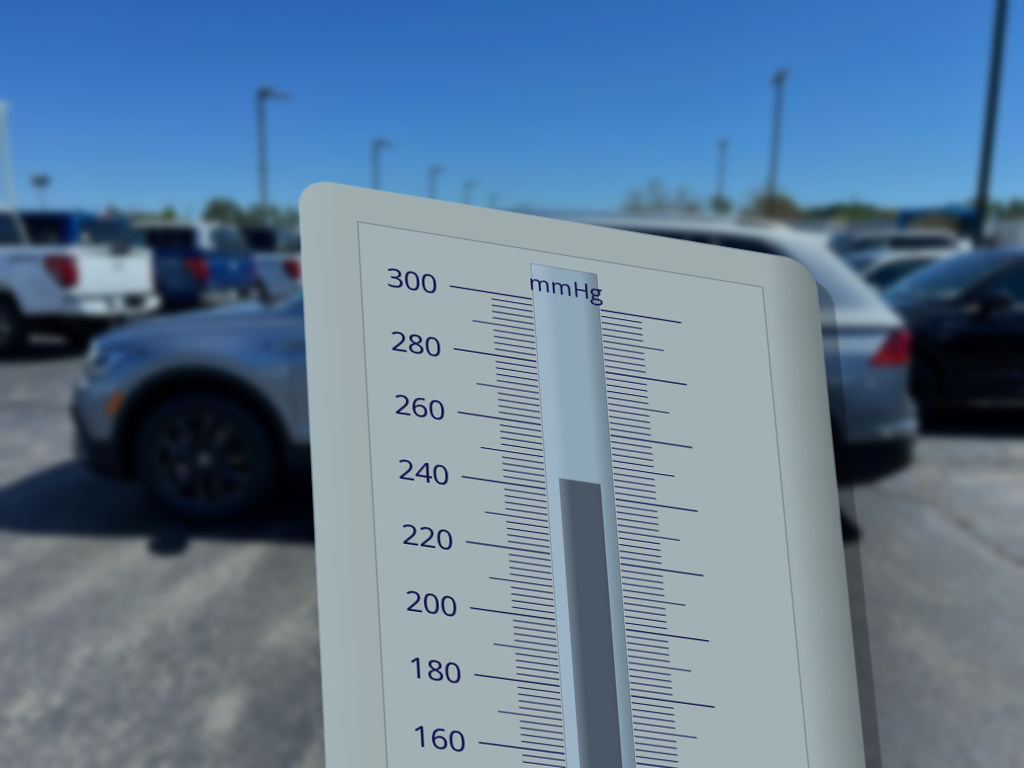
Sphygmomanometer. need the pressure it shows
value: 244 mmHg
